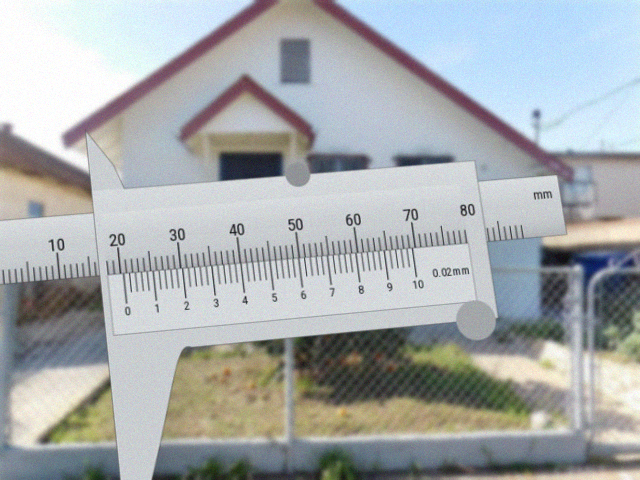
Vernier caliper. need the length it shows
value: 20.5 mm
